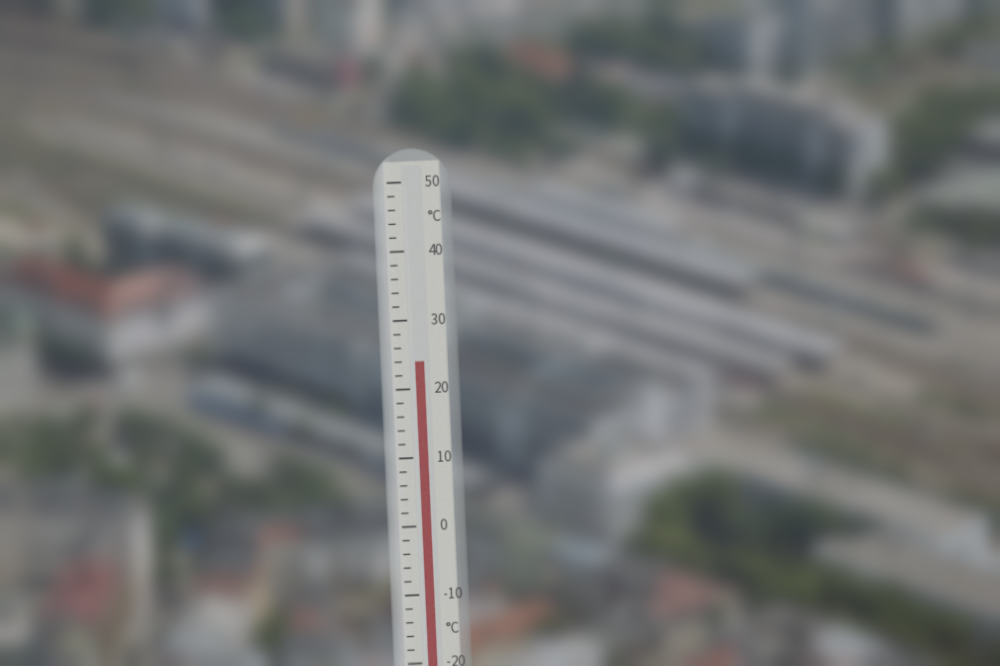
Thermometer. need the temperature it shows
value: 24 °C
